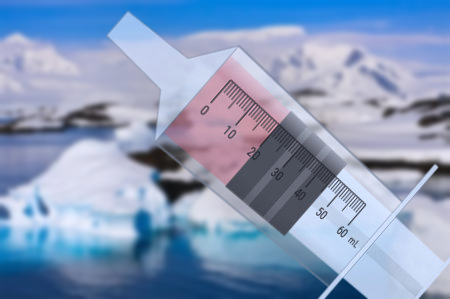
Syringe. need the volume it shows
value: 20 mL
